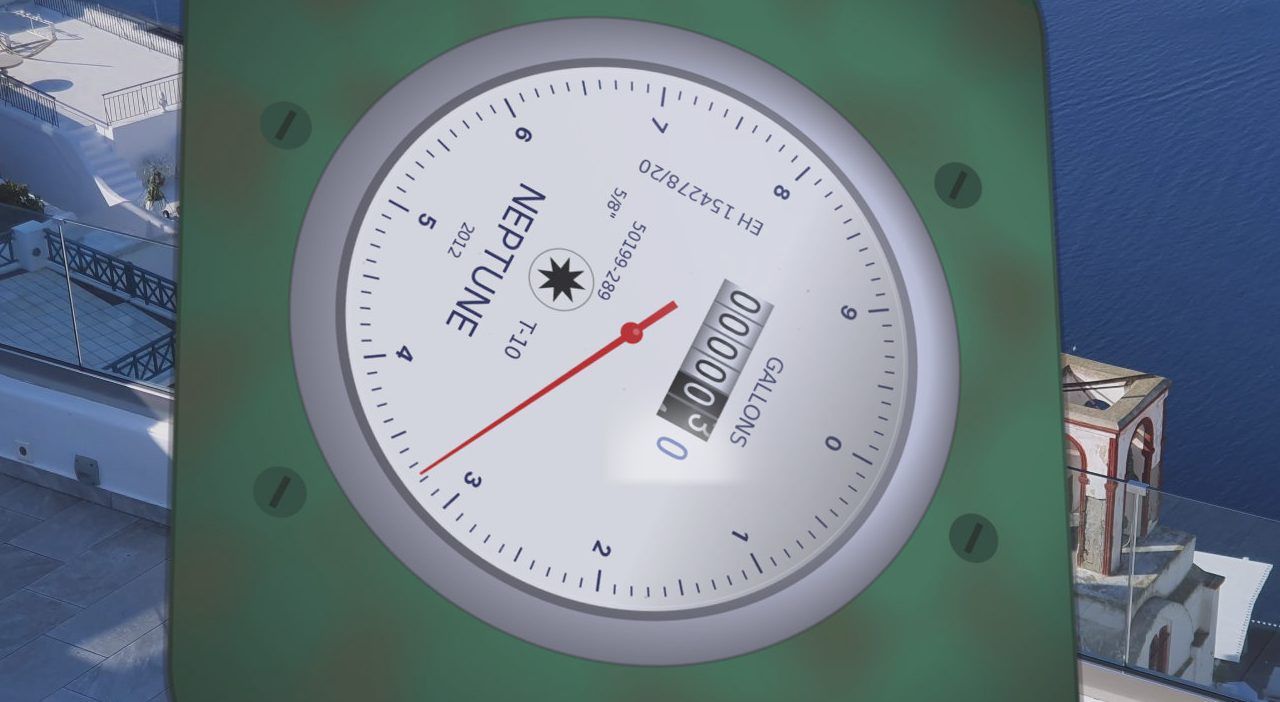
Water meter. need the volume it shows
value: 33.2 gal
